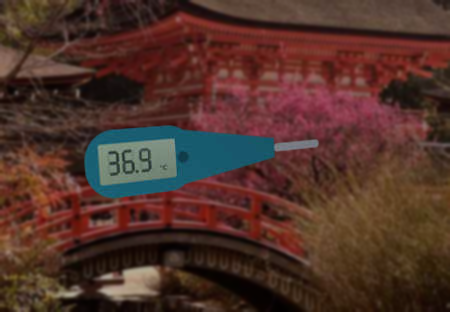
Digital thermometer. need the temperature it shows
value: 36.9 °C
